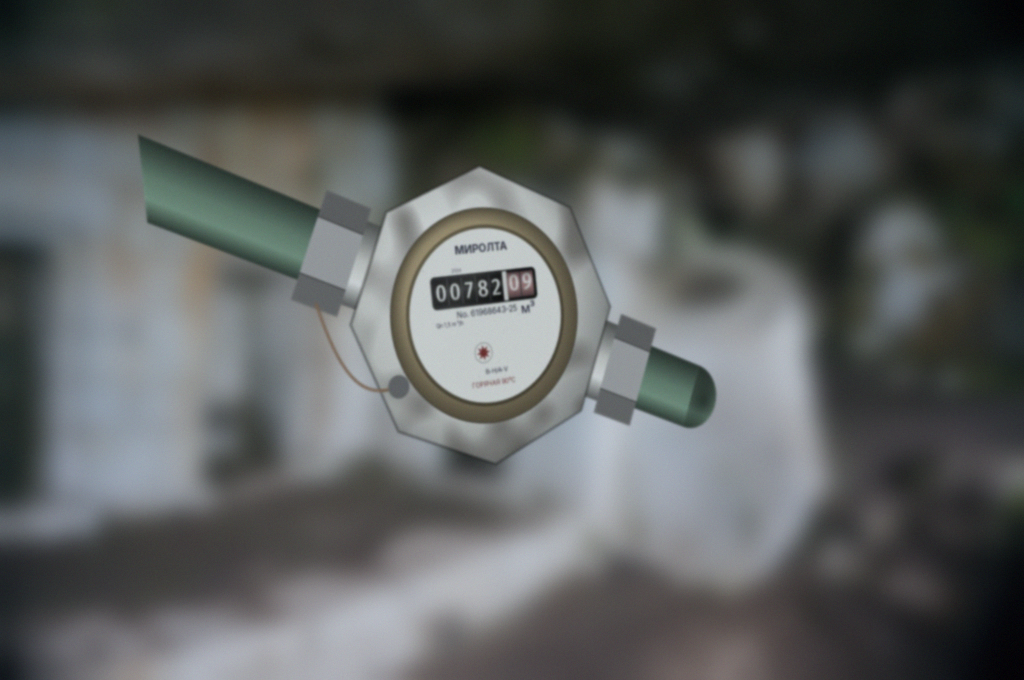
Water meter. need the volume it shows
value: 782.09 m³
